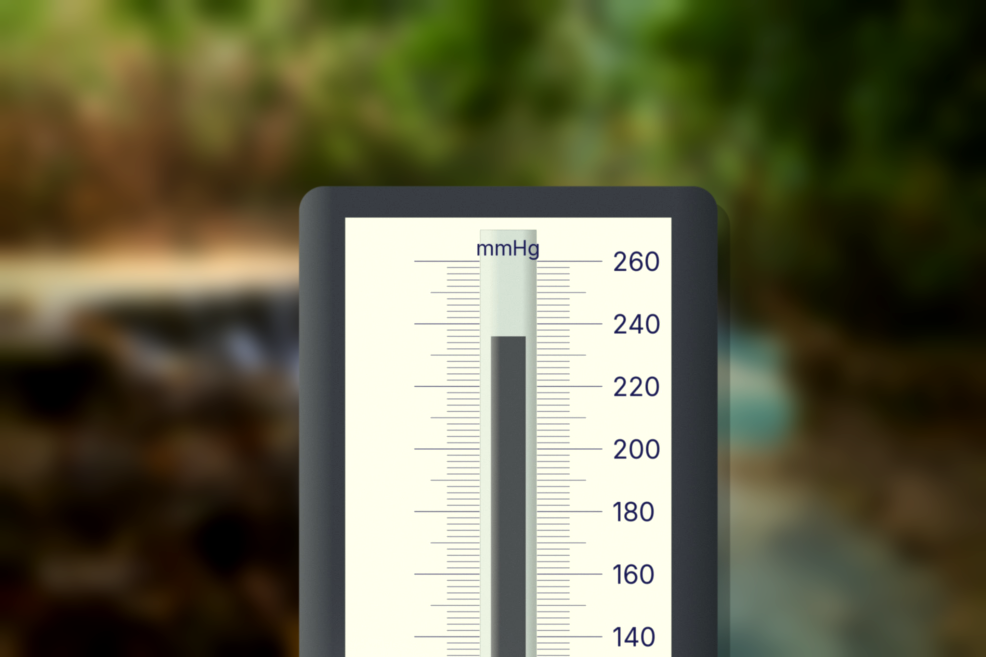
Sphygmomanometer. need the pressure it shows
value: 236 mmHg
